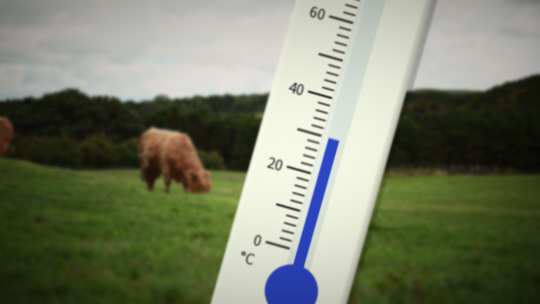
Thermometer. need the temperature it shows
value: 30 °C
